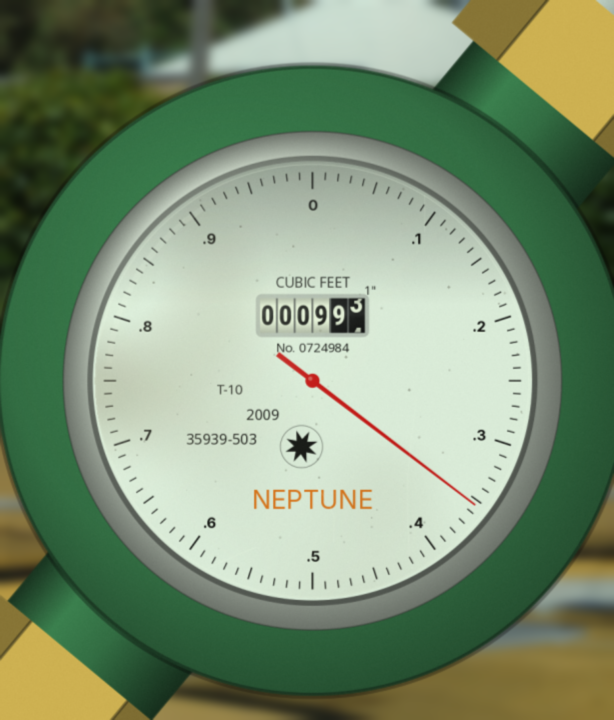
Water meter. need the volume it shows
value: 993.35 ft³
